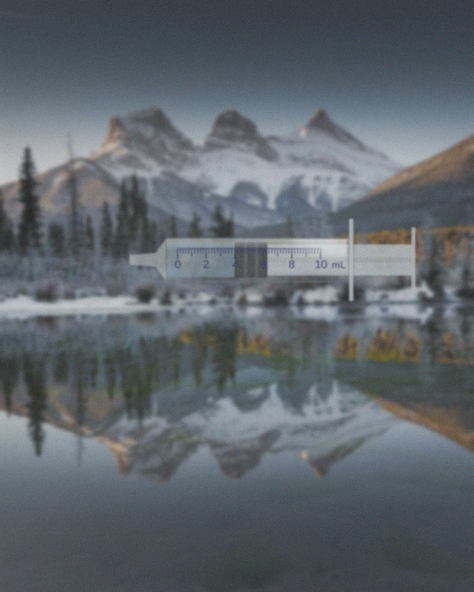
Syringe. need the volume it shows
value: 4 mL
